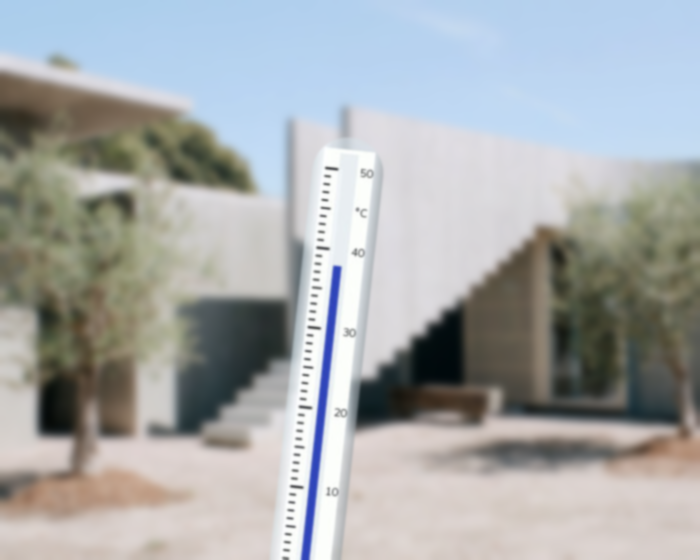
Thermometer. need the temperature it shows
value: 38 °C
